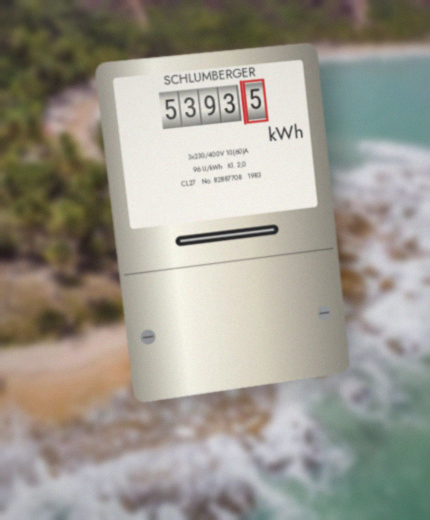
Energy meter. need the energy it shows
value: 5393.5 kWh
